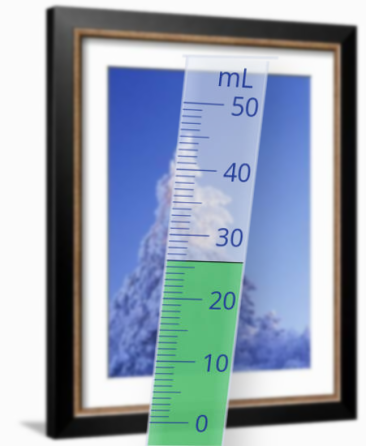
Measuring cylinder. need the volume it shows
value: 26 mL
